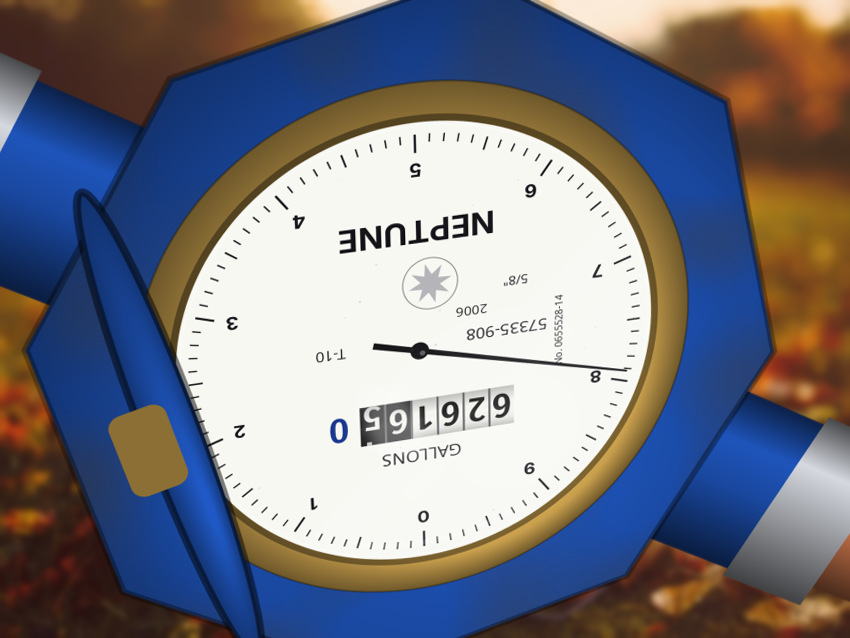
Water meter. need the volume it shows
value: 6261647.9 gal
